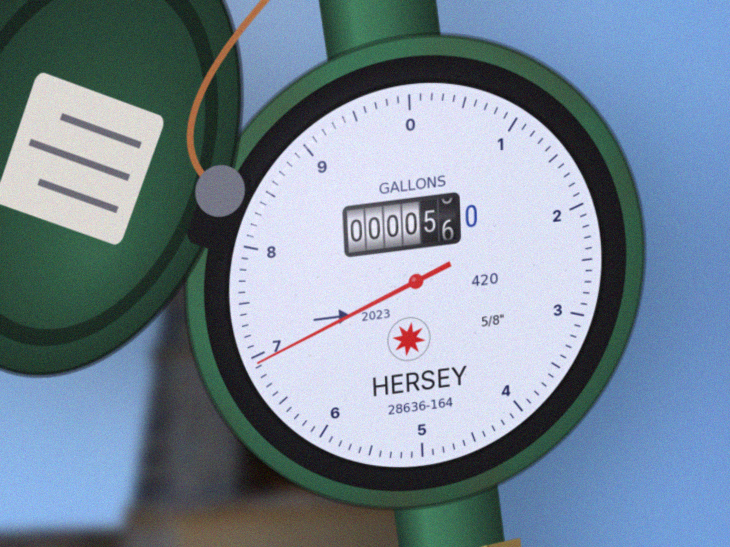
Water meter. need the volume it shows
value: 556.9 gal
